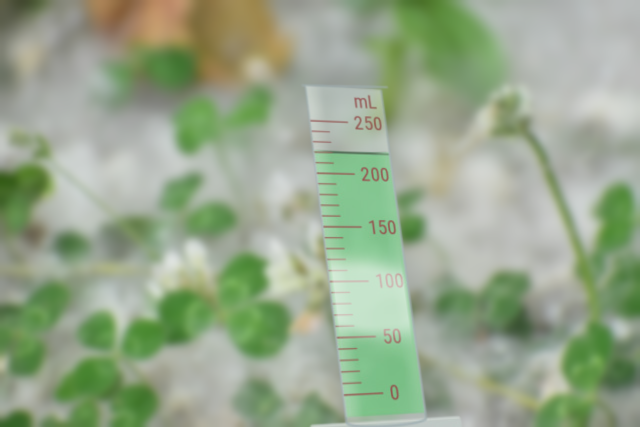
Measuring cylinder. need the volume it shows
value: 220 mL
